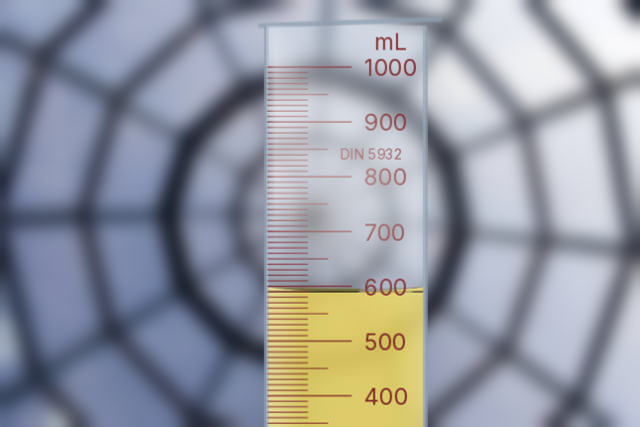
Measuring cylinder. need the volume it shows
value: 590 mL
